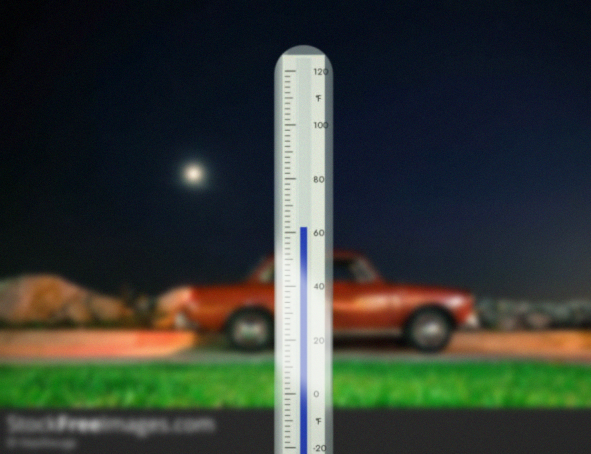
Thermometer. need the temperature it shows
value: 62 °F
